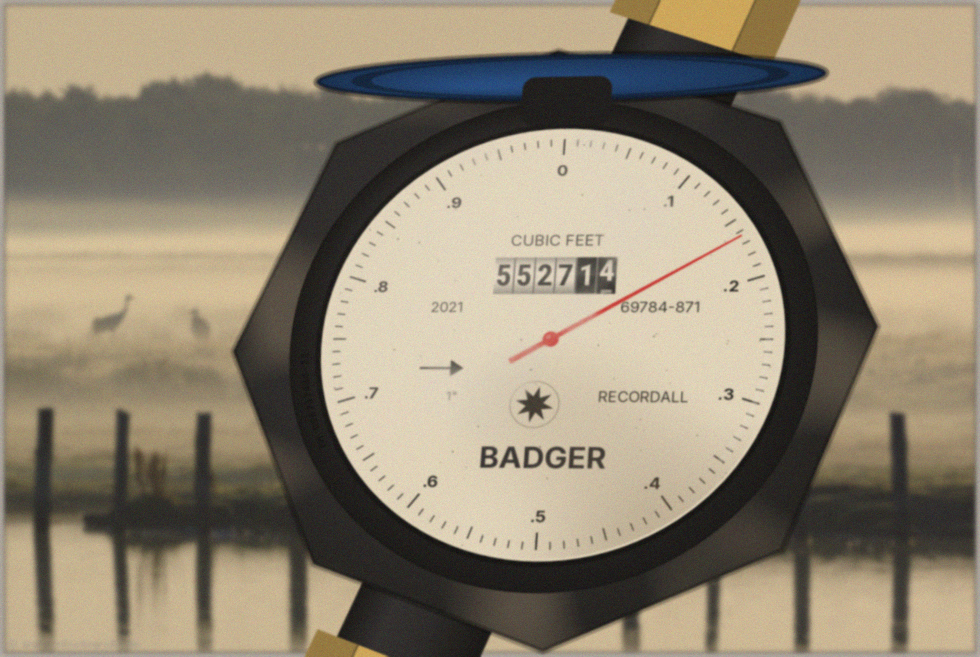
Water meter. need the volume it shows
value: 552714.16 ft³
